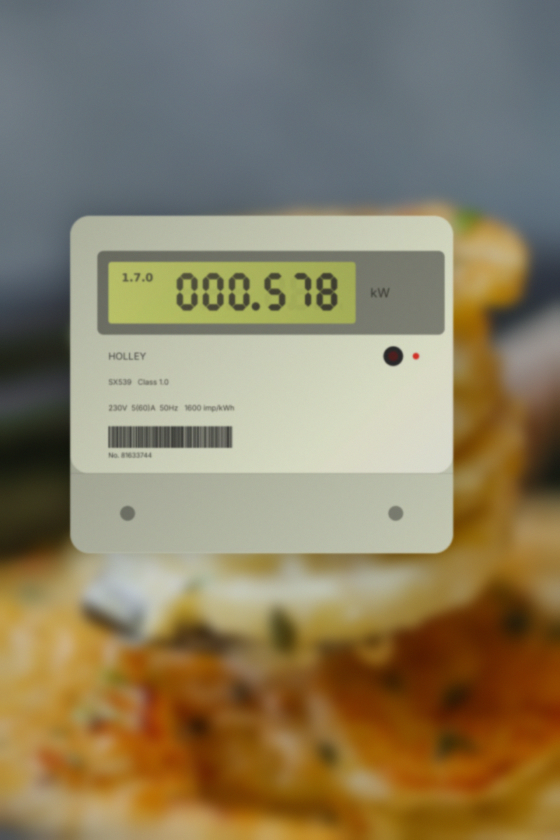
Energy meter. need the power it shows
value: 0.578 kW
